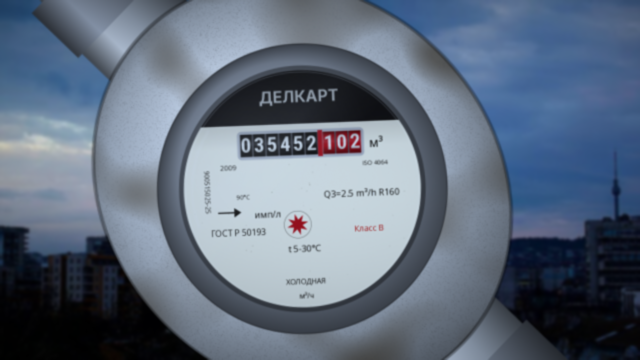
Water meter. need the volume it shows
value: 35452.102 m³
